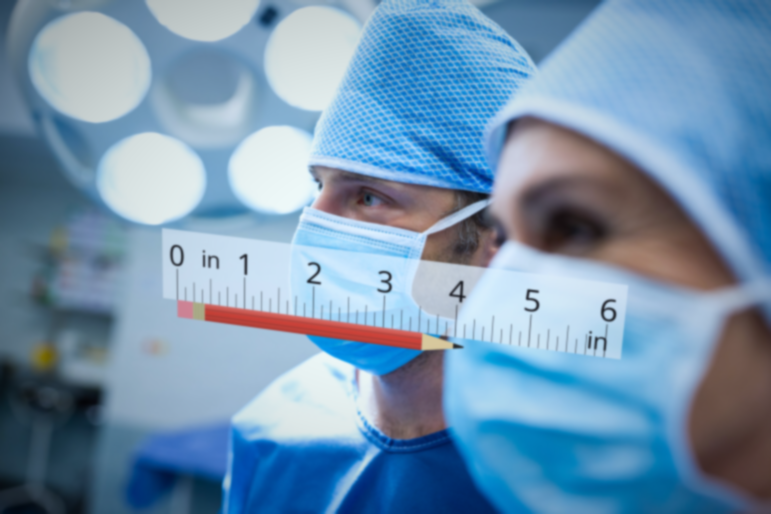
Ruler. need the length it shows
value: 4.125 in
